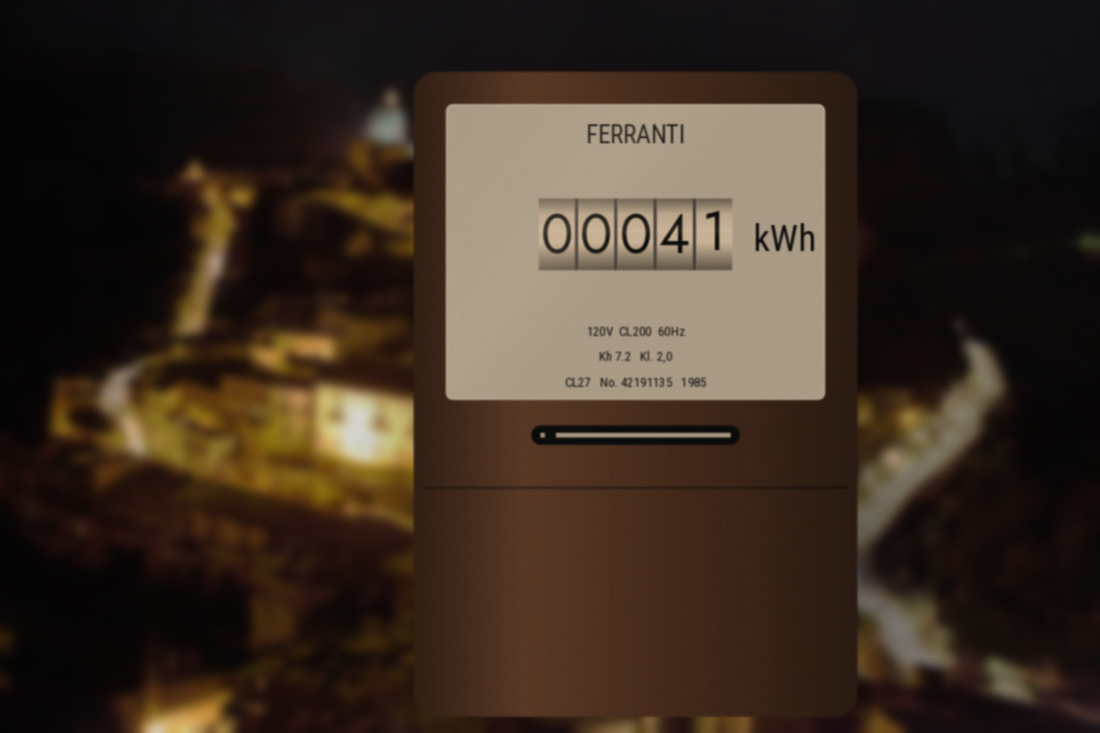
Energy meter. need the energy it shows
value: 41 kWh
